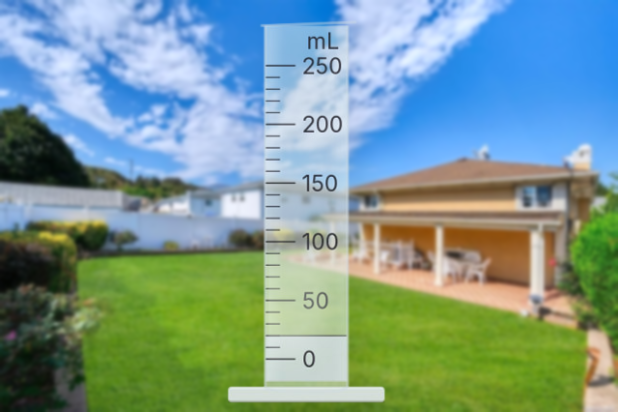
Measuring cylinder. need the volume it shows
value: 20 mL
